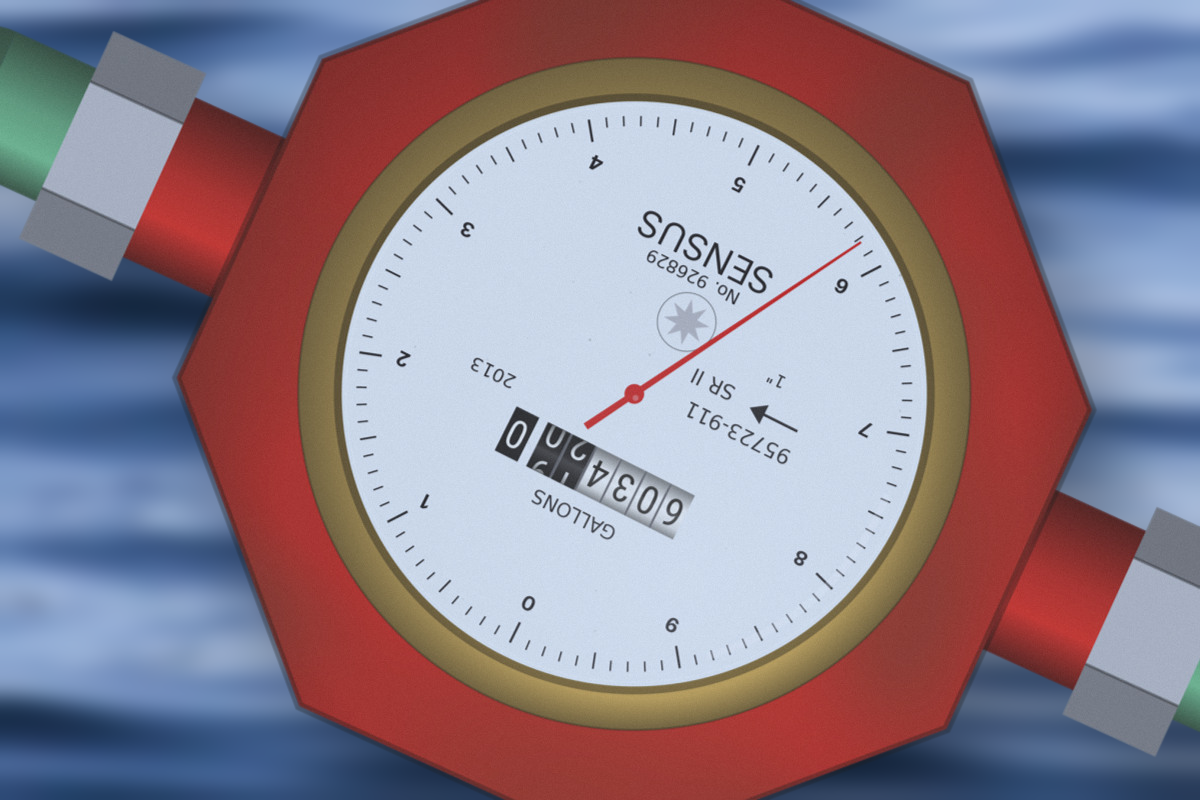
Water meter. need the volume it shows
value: 6034195.8 gal
